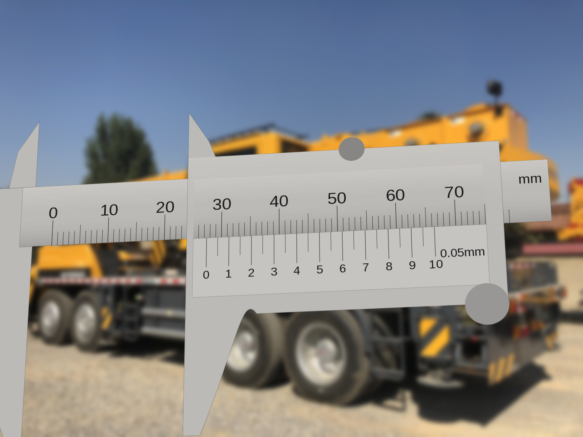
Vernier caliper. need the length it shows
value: 27.4 mm
